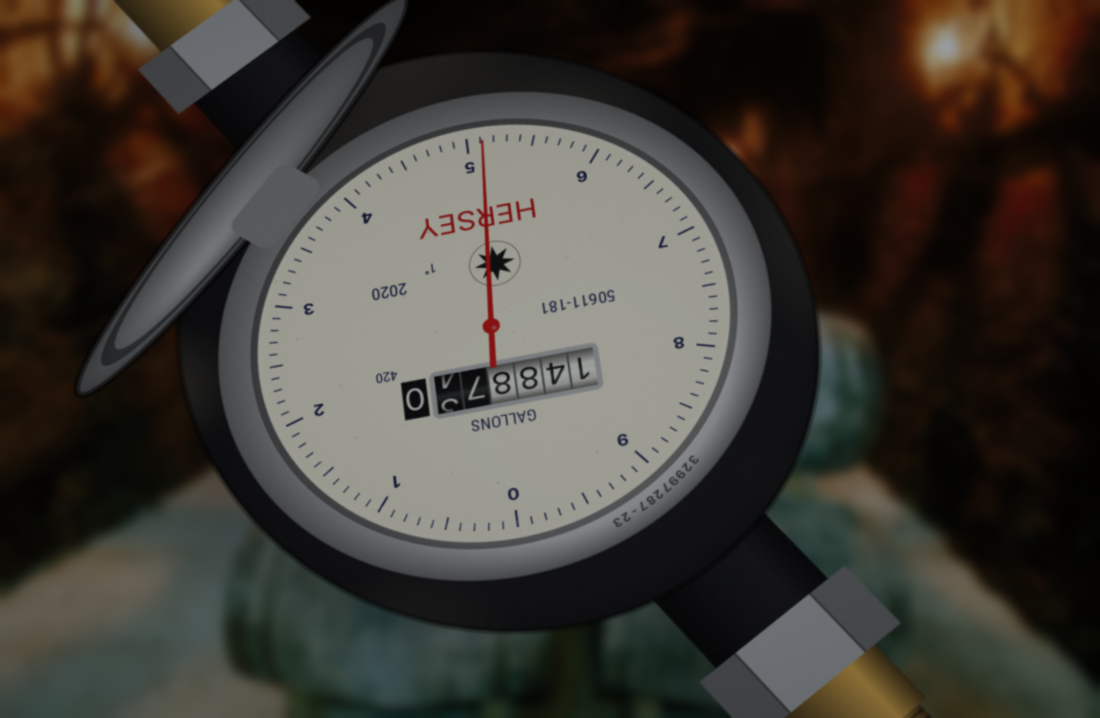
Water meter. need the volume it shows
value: 1488735.1 gal
